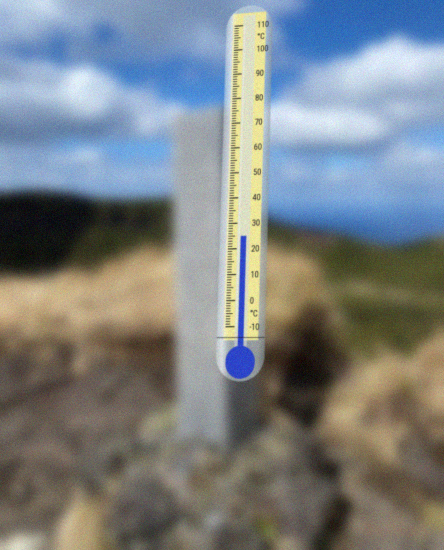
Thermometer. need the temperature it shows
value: 25 °C
